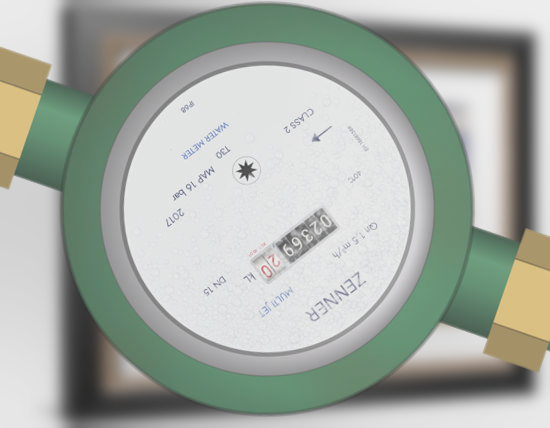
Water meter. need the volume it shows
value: 2369.20 kL
